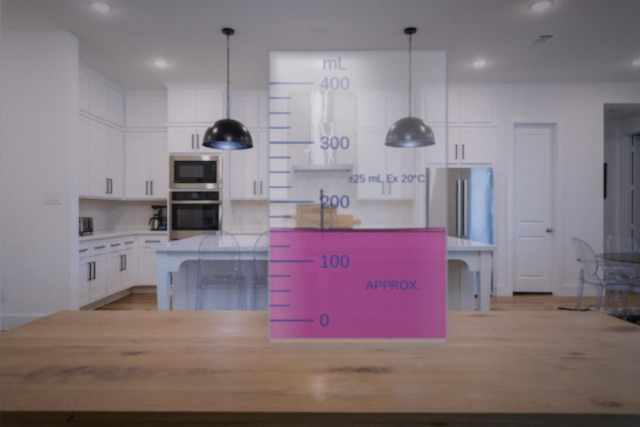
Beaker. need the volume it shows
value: 150 mL
